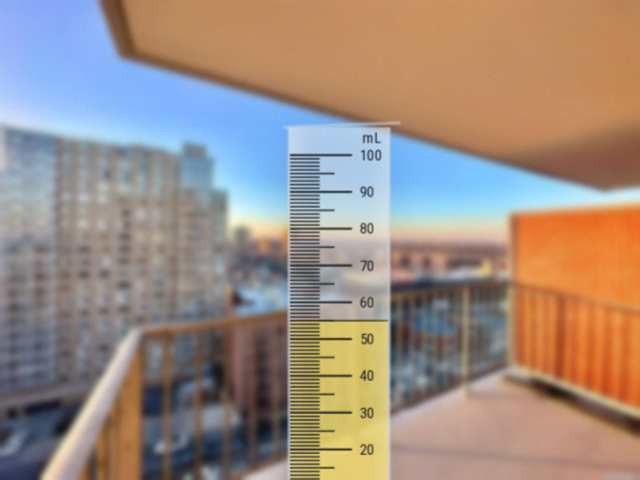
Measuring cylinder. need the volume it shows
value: 55 mL
